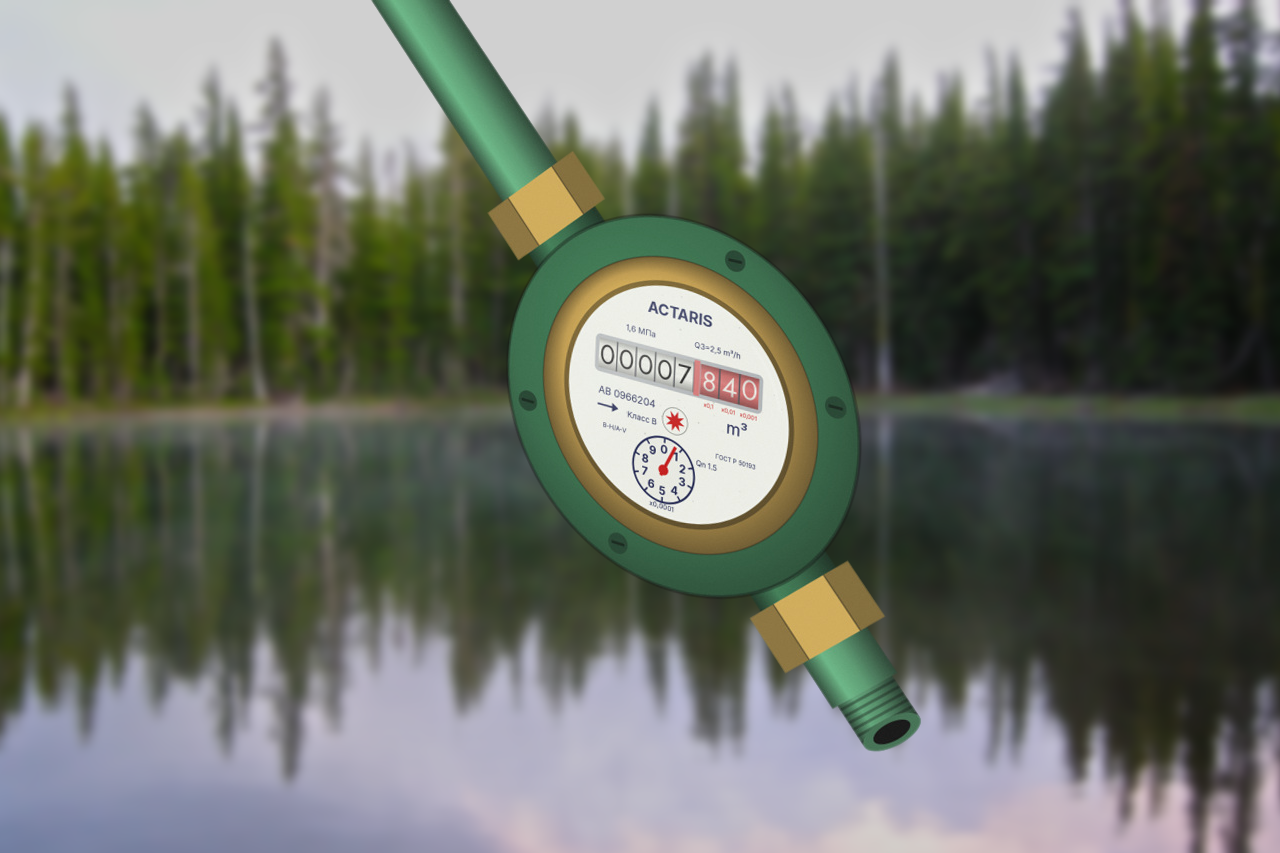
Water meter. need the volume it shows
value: 7.8400 m³
